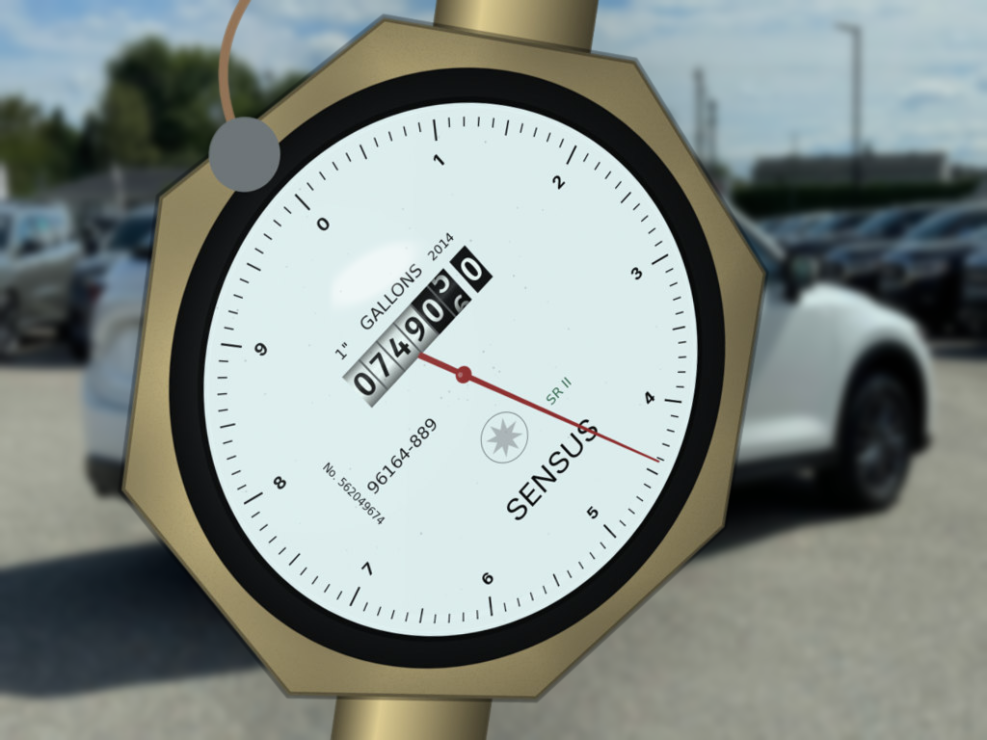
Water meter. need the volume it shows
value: 749054.4 gal
